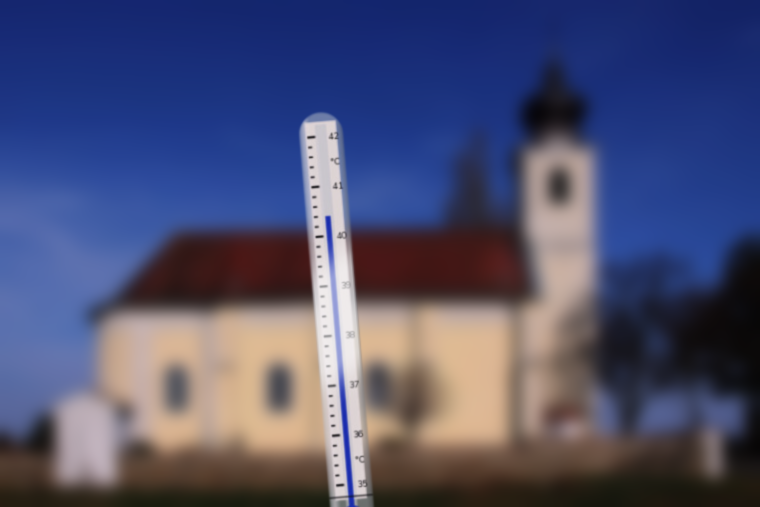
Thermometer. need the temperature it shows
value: 40.4 °C
